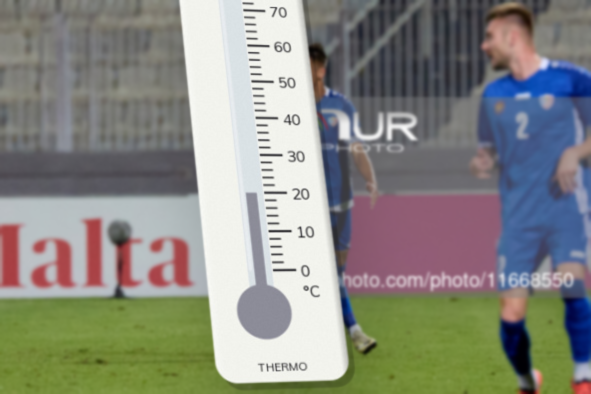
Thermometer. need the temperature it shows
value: 20 °C
